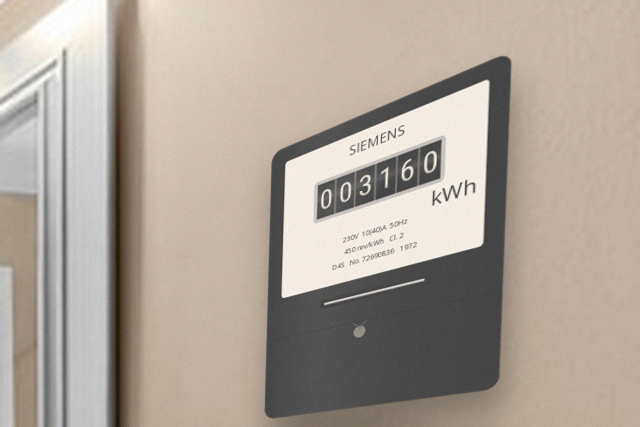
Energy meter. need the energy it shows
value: 3160 kWh
